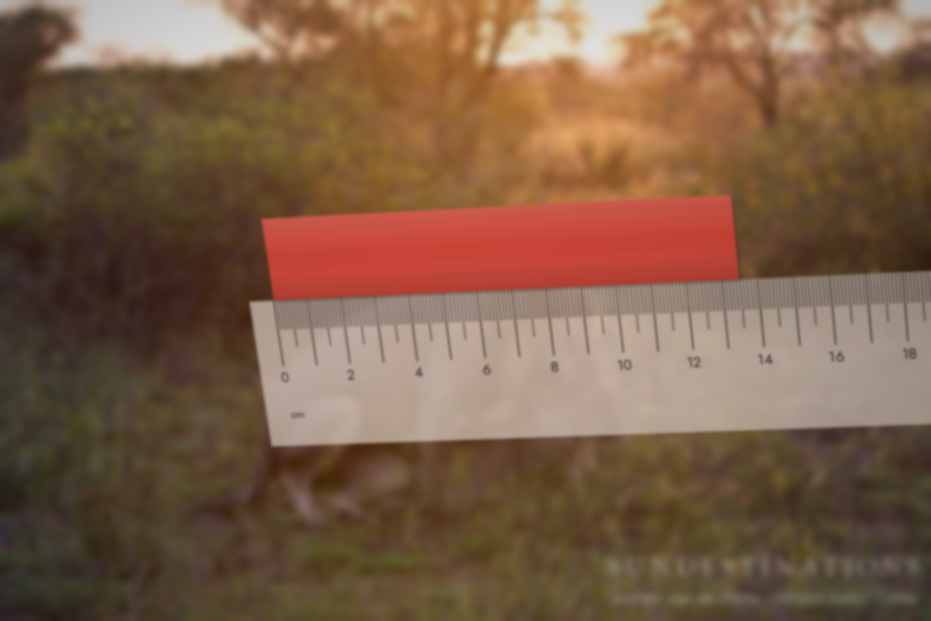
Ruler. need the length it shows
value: 13.5 cm
